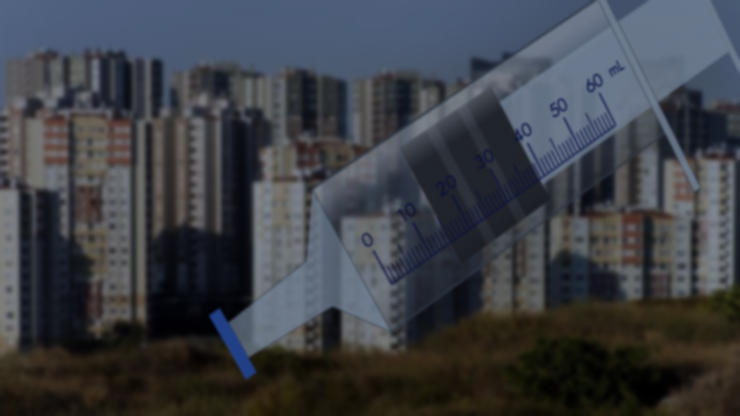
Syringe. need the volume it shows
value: 15 mL
